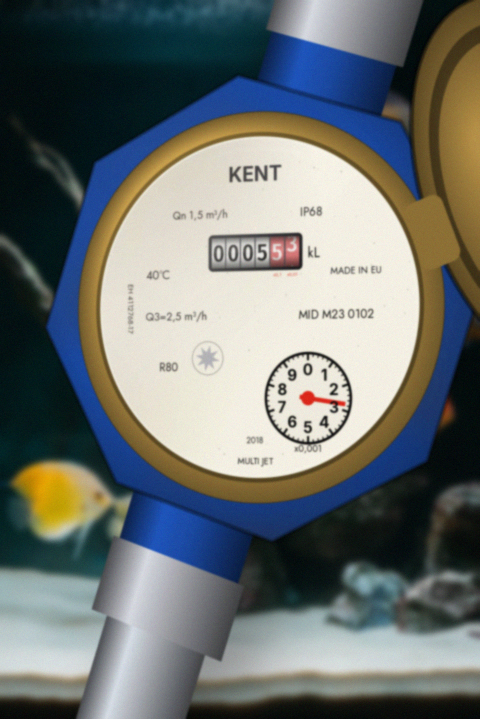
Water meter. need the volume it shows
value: 5.532 kL
